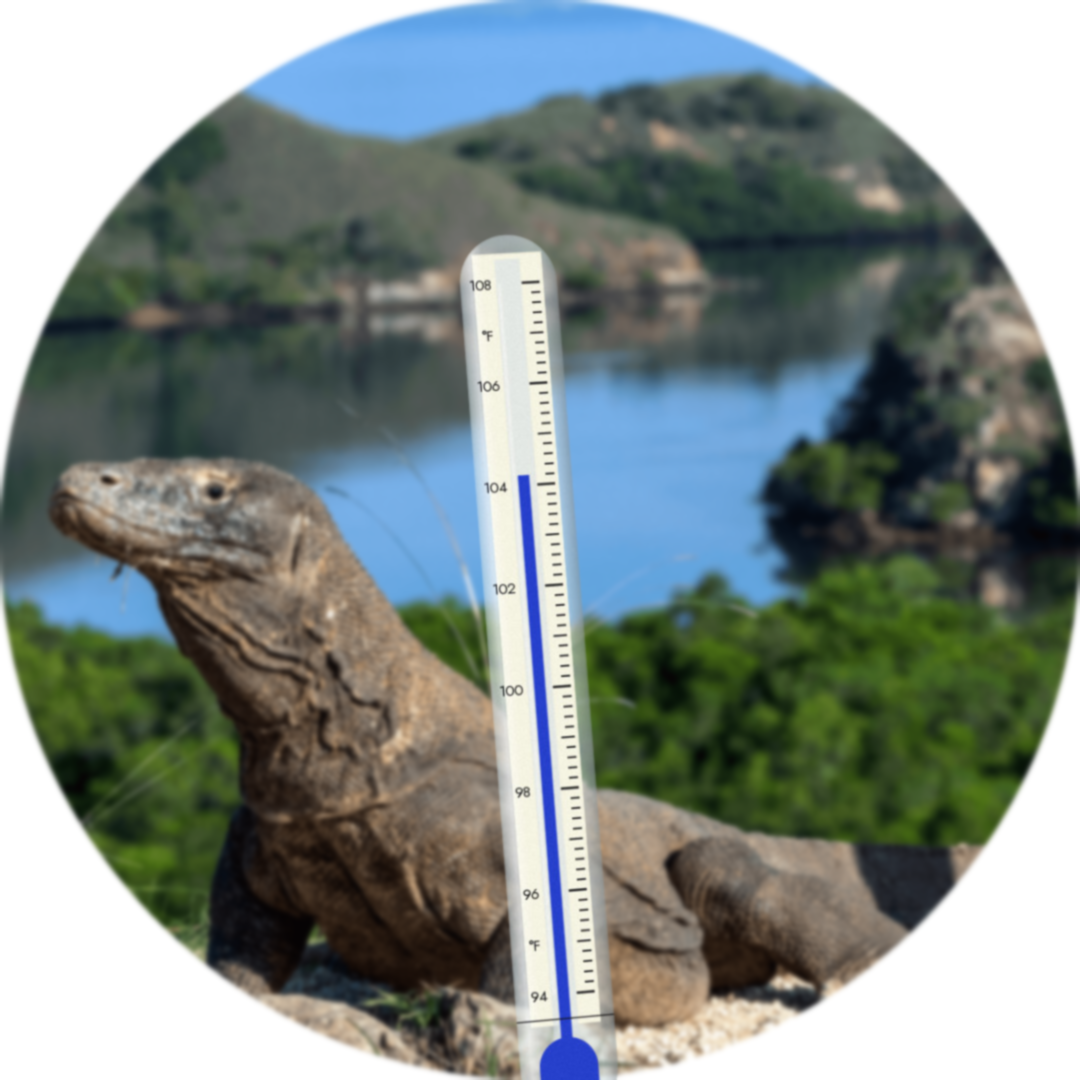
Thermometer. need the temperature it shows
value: 104.2 °F
